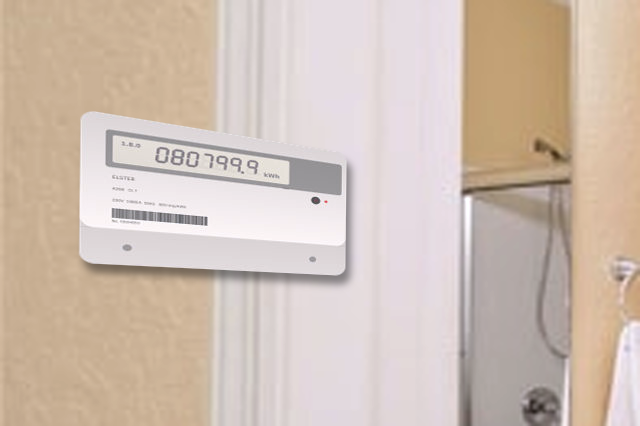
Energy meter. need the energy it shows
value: 80799.9 kWh
